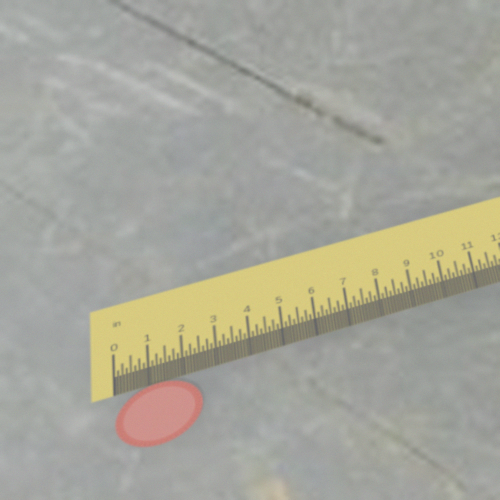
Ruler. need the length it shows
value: 2.5 in
